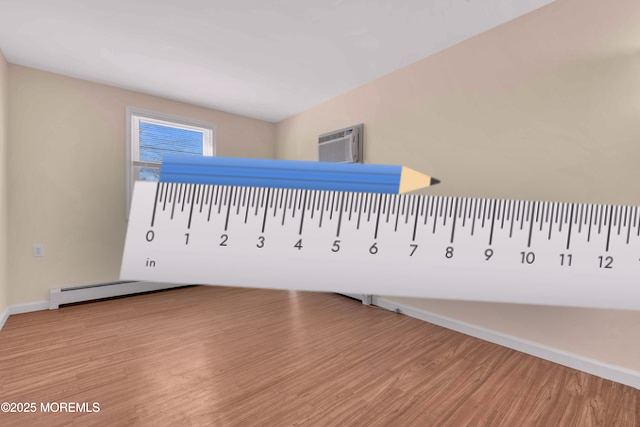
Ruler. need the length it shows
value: 7.5 in
